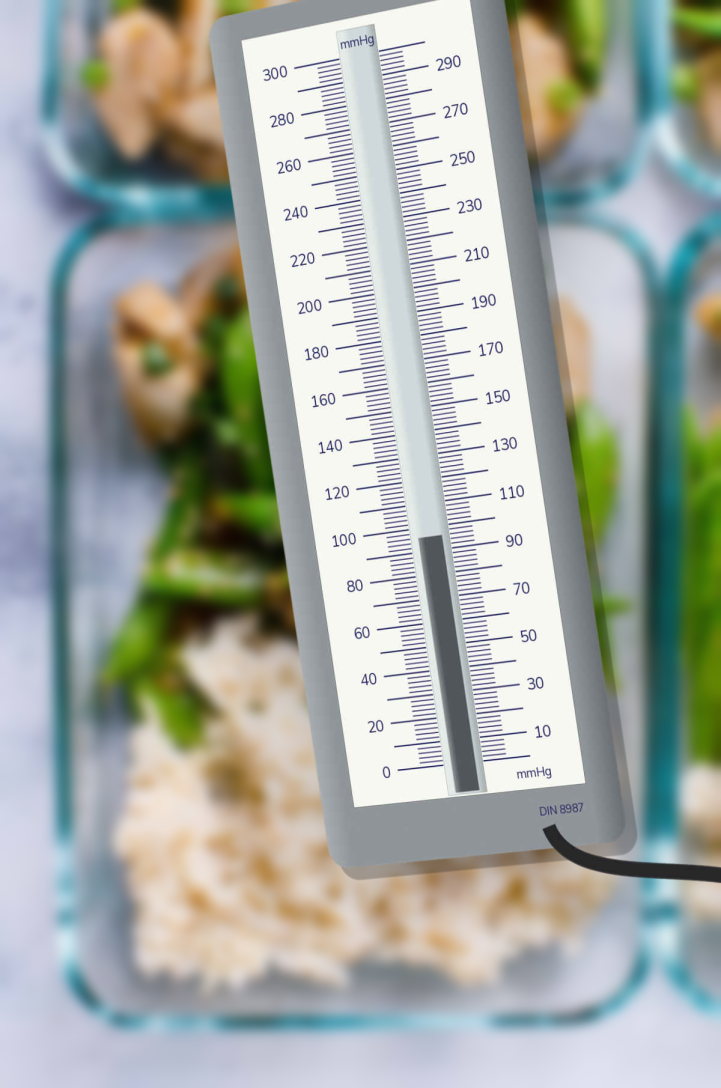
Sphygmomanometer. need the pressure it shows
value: 96 mmHg
